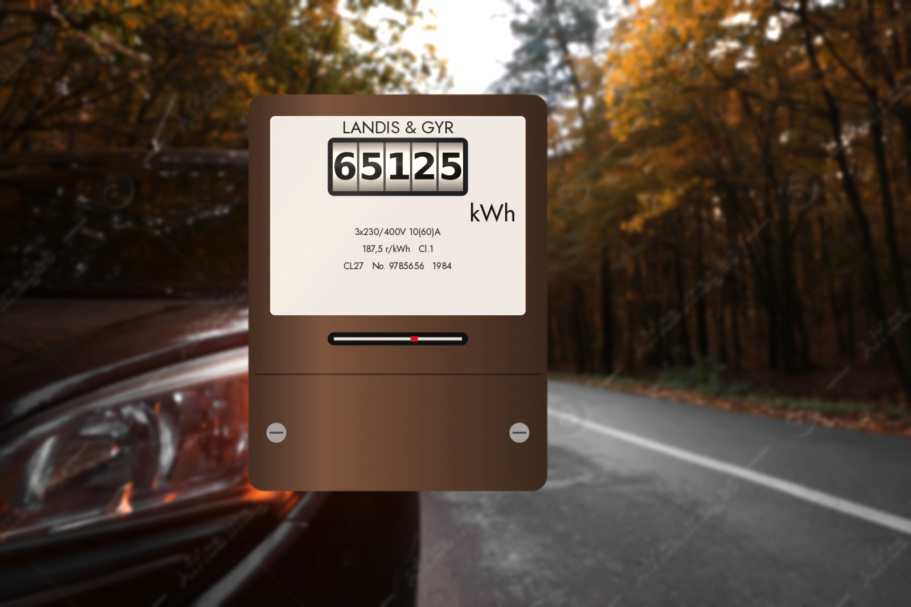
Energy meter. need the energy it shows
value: 65125 kWh
